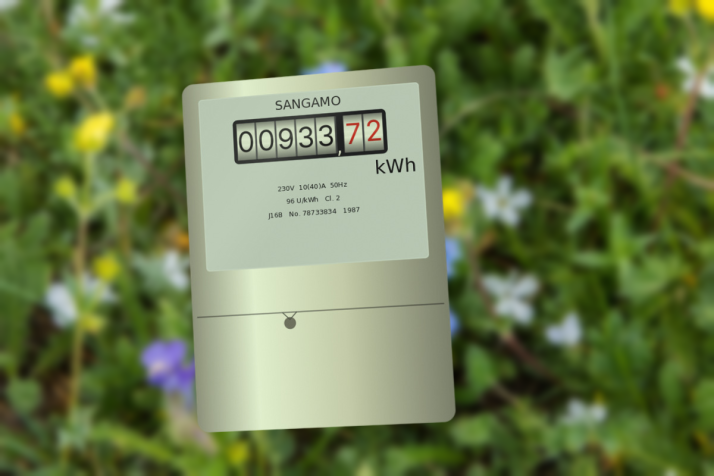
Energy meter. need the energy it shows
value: 933.72 kWh
